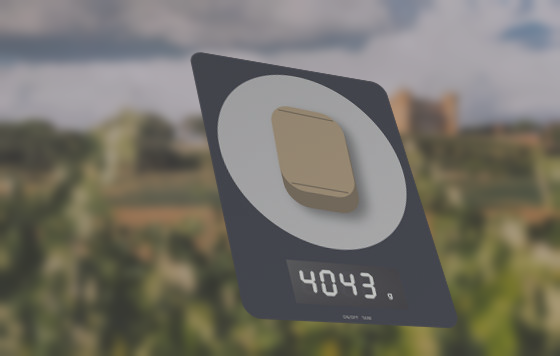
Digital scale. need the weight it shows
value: 4043 g
